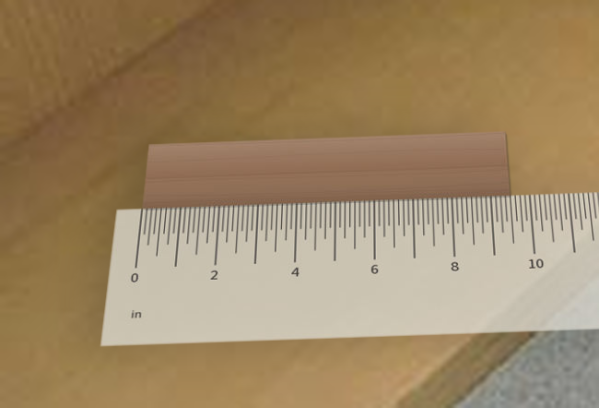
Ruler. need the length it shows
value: 9.5 in
